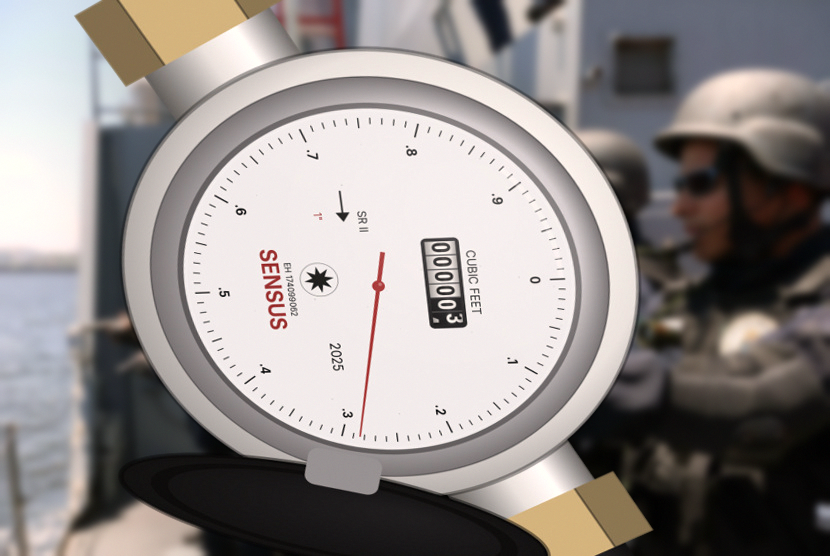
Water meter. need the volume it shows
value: 3.28 ft³
